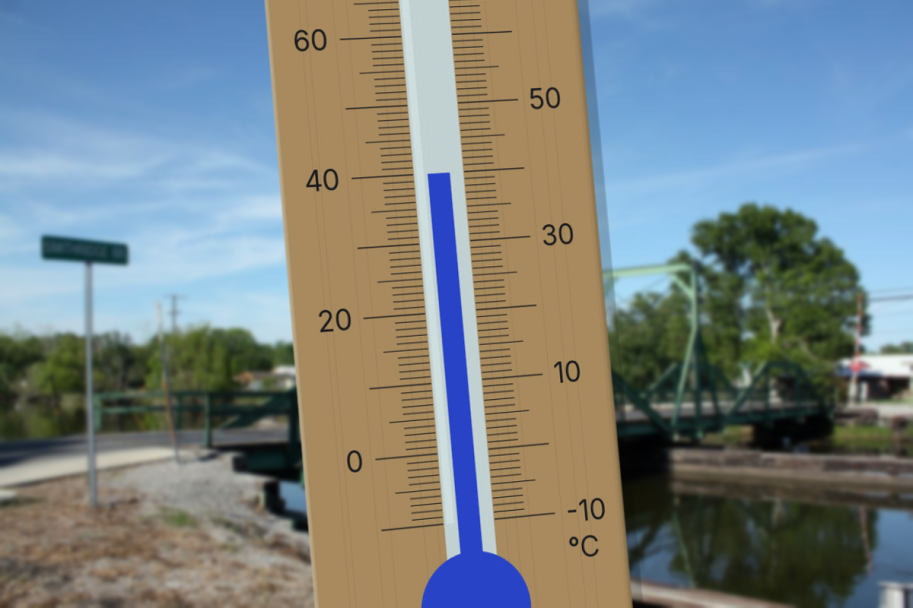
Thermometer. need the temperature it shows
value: 40 °C
